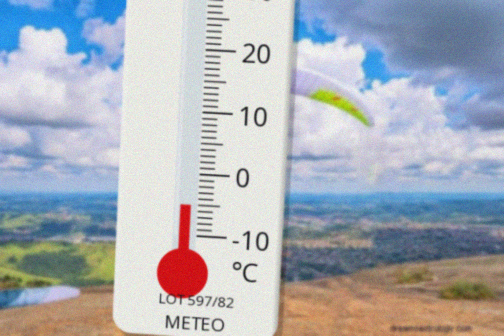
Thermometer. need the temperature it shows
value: -5 °C
